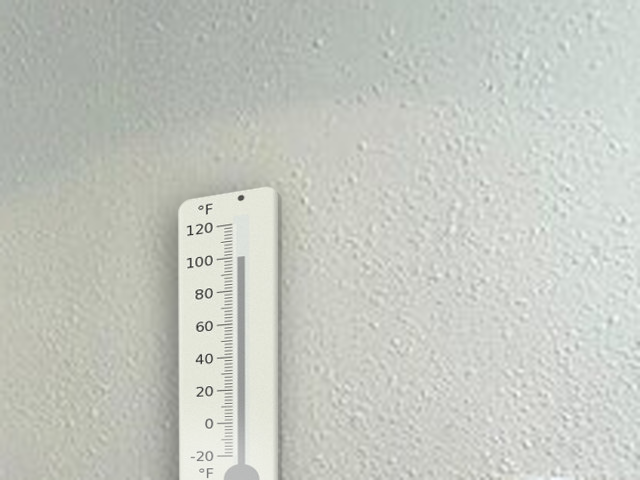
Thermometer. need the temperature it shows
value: 100 °F
